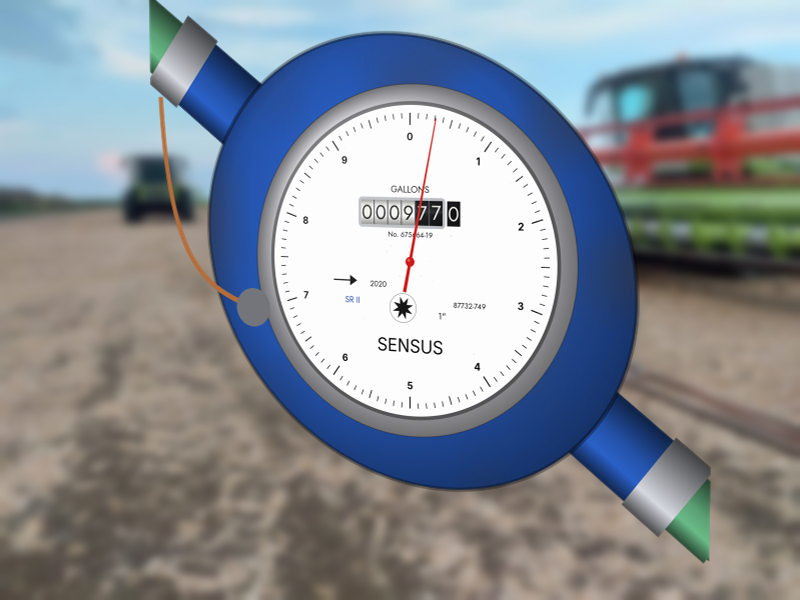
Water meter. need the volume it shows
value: 9770.3 gal
